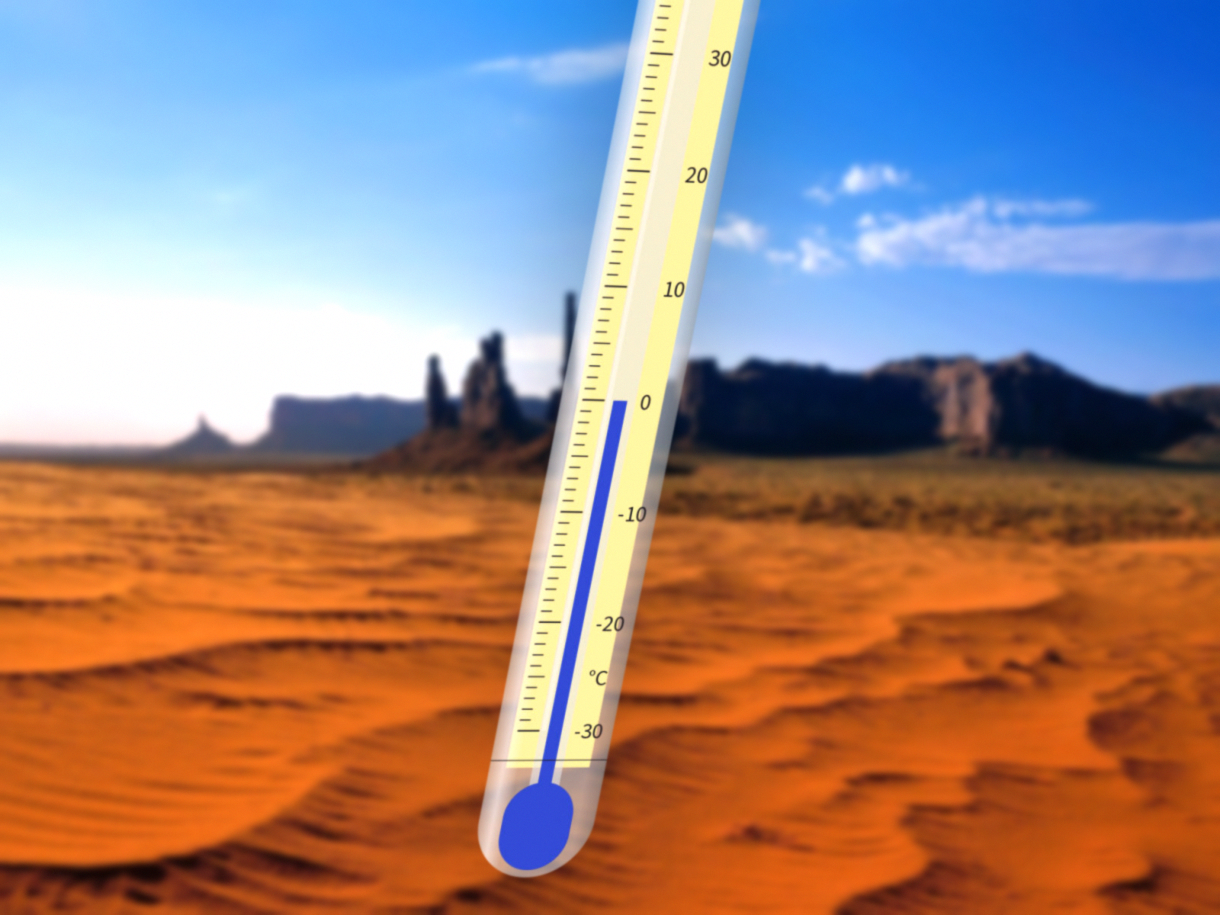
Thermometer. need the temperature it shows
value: 0 °C
